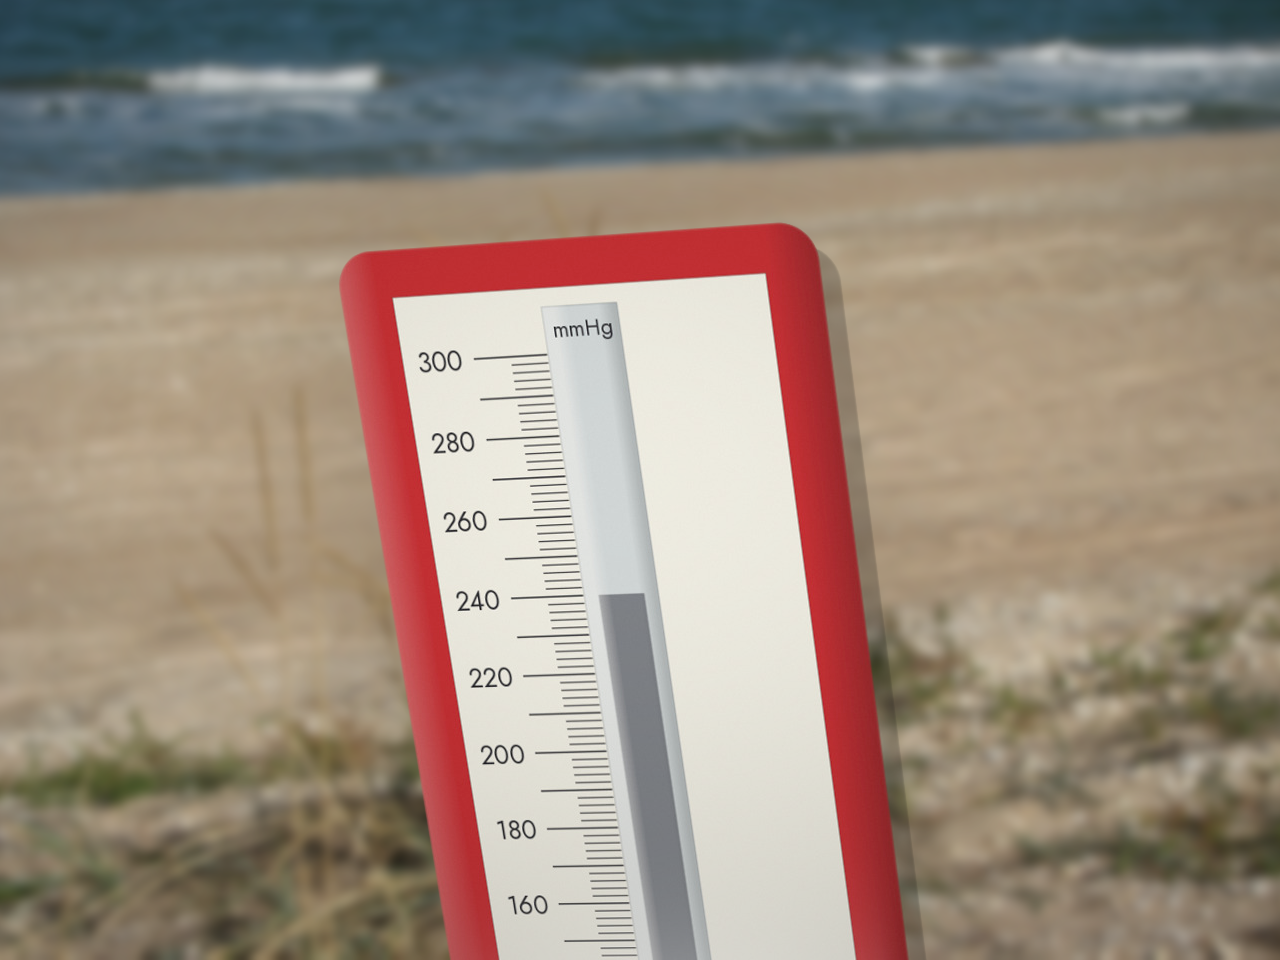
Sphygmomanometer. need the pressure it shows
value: 240 mmHg
